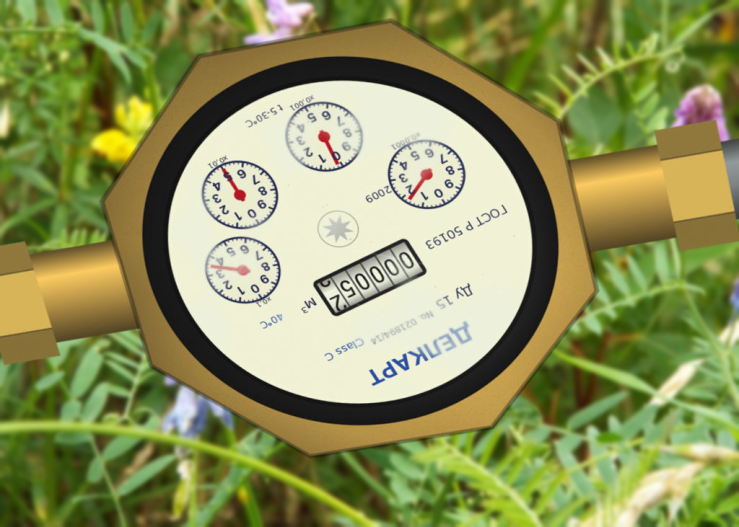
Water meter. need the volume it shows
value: 52.3501 m³
